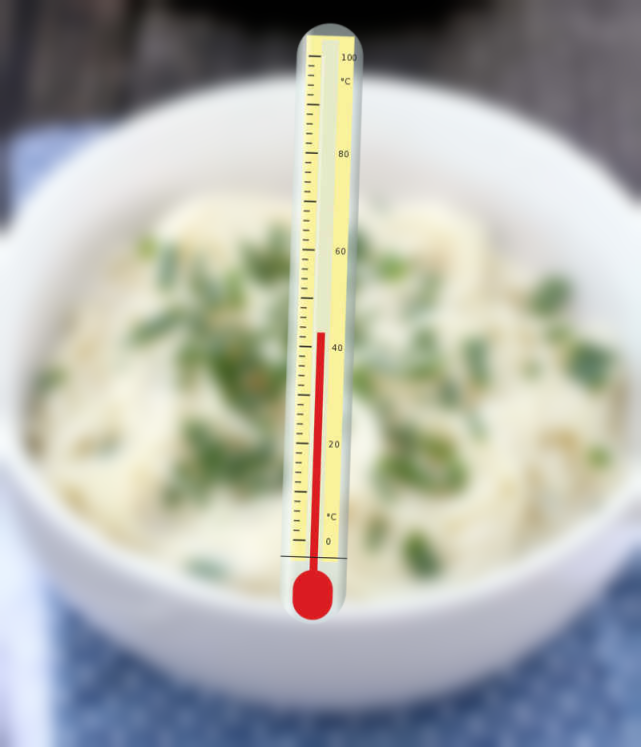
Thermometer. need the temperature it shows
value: 43 °C
